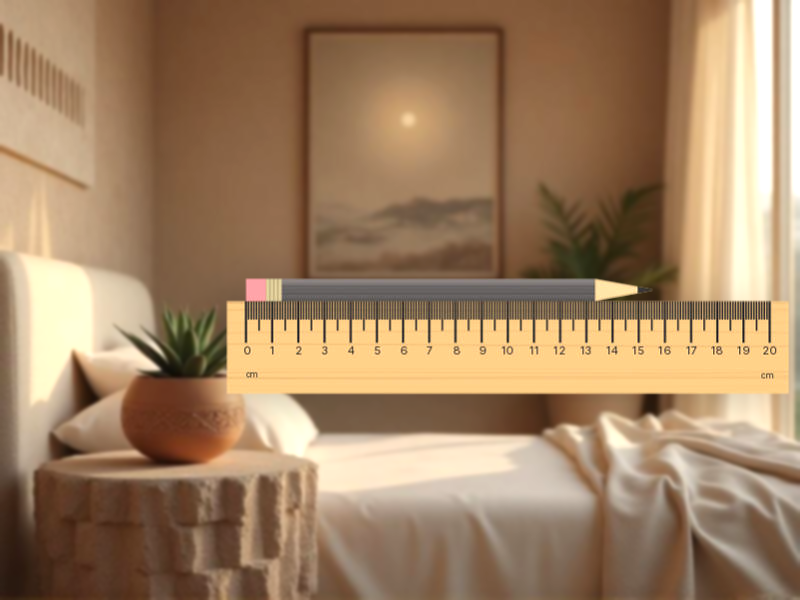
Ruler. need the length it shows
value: 15.5 cm
